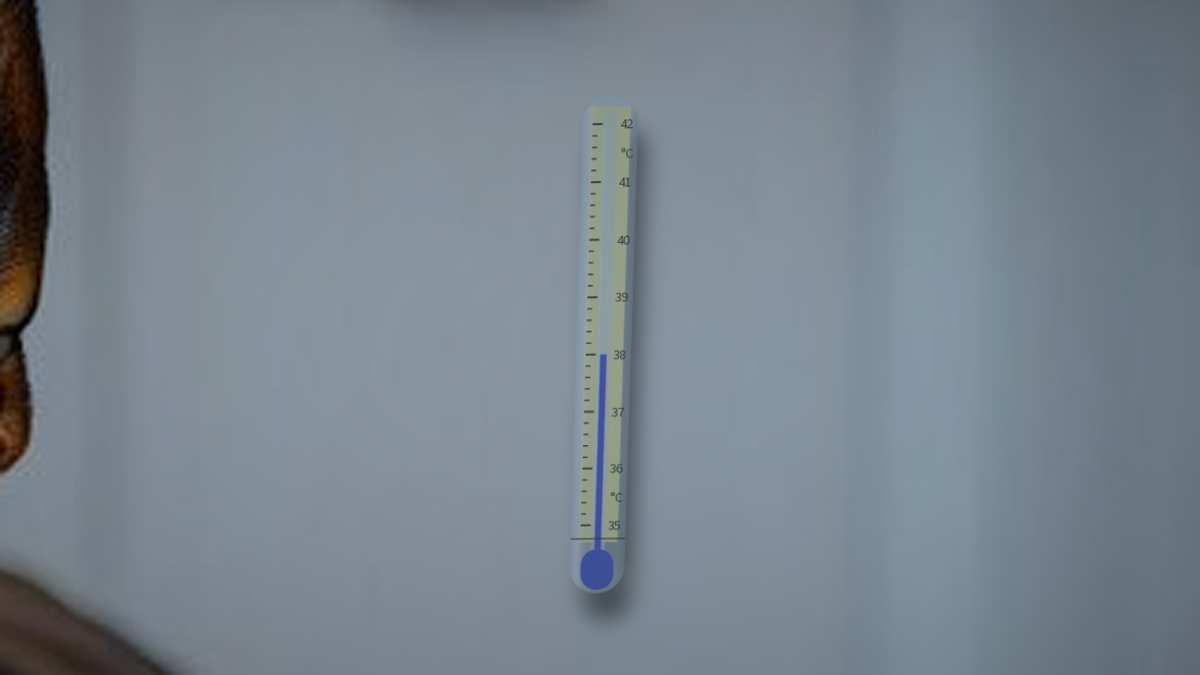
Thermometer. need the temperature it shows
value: 38 °C
